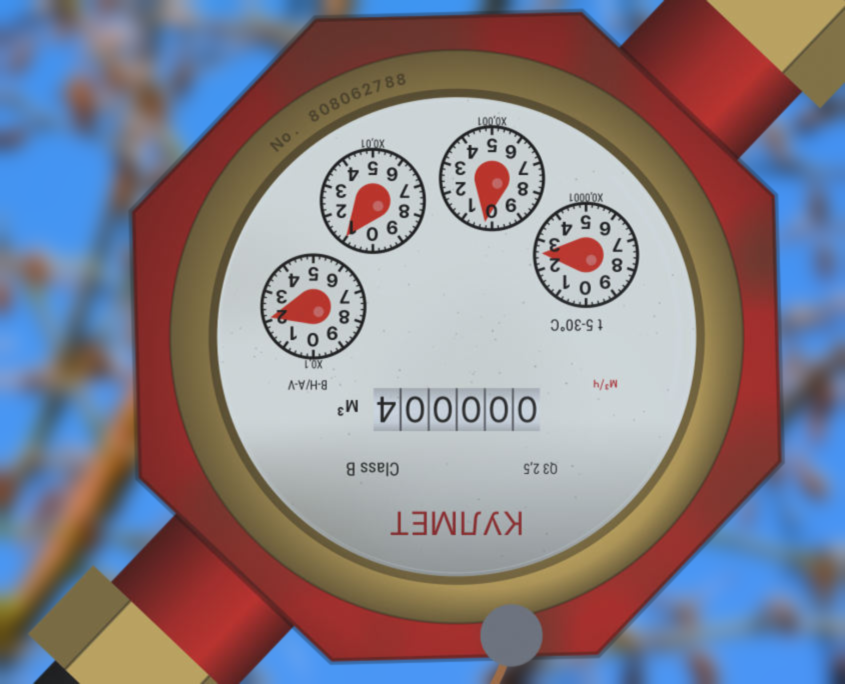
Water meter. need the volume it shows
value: 4.2102 m³
